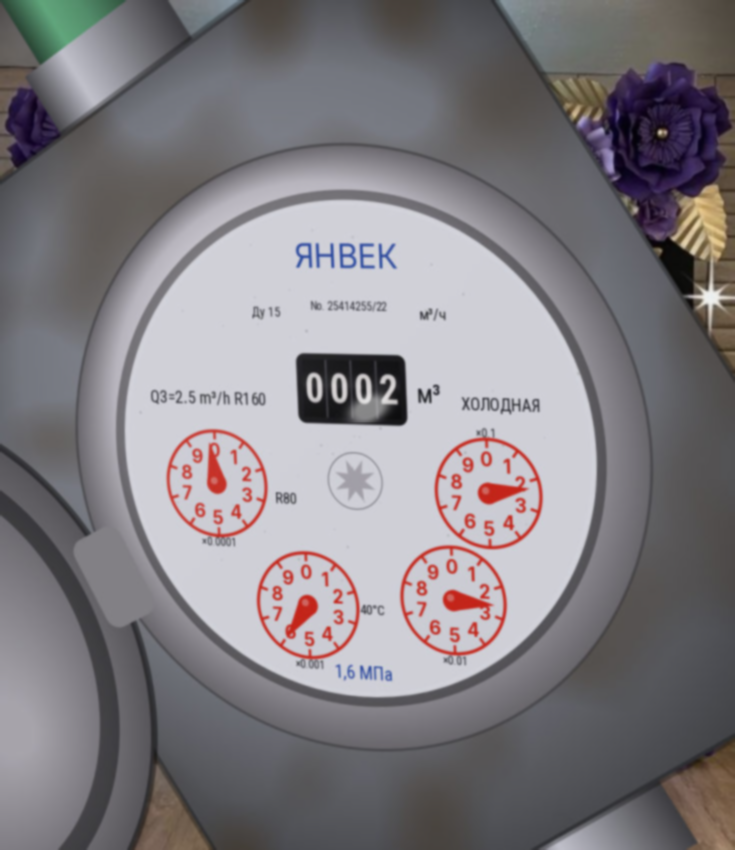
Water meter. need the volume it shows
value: 2.2259 m³
